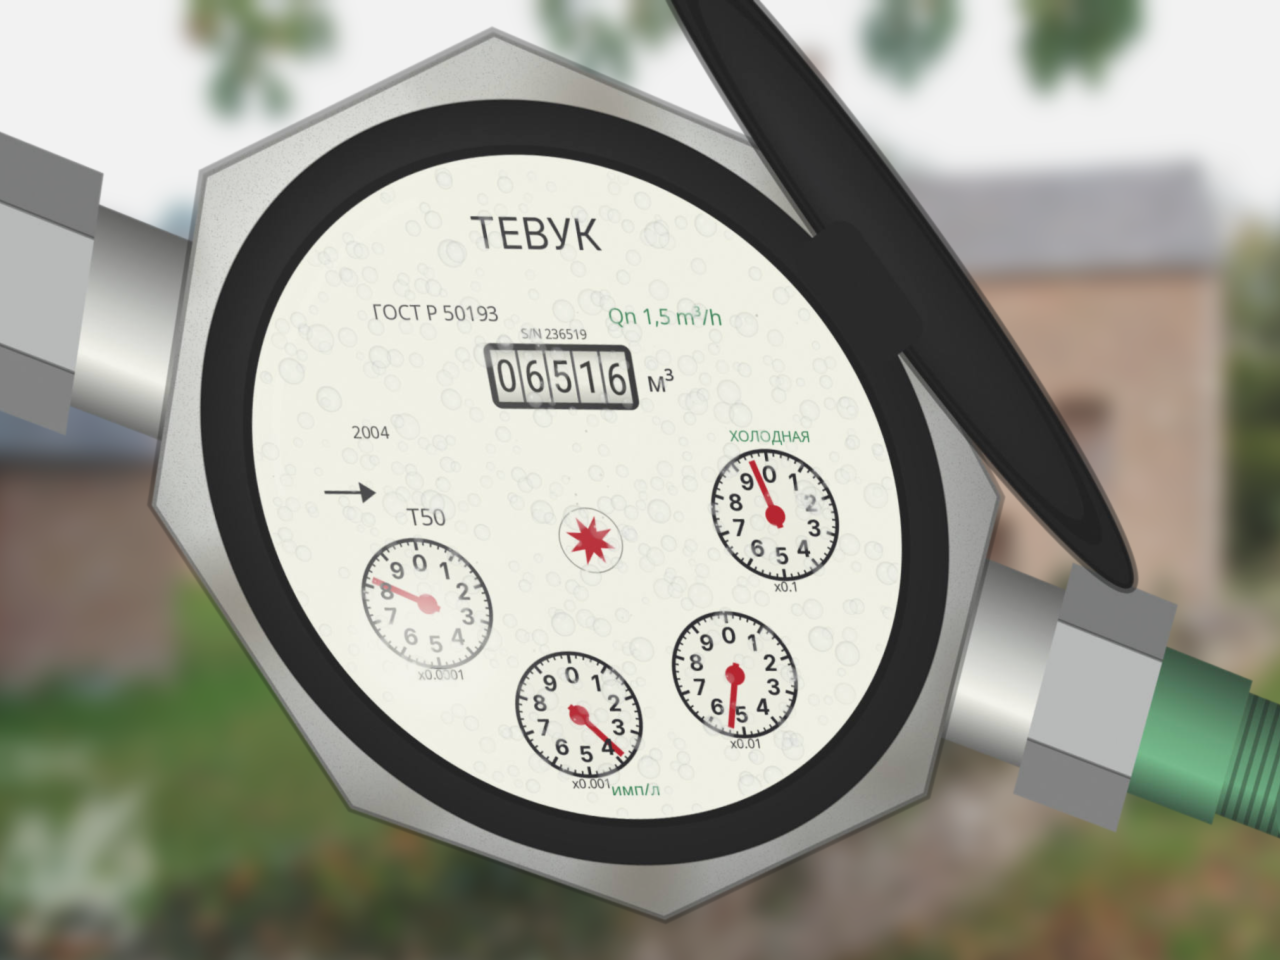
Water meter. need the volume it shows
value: 6515.9538 m³
